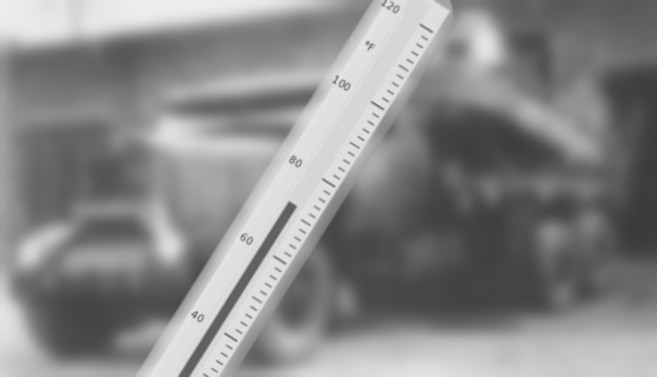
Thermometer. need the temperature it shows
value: 72 °F
